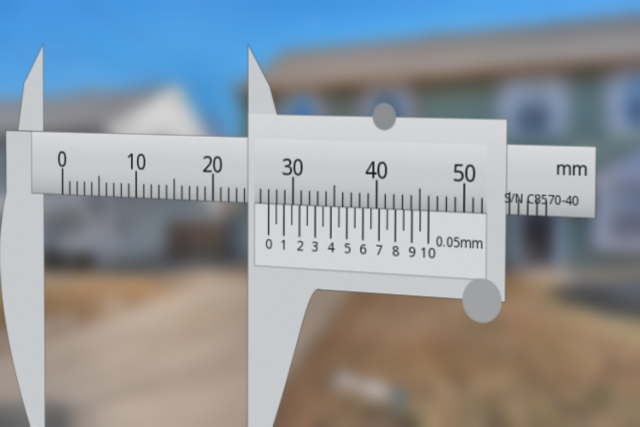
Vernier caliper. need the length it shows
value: 27.0 mm
